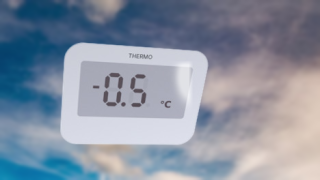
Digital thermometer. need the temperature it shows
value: -0.5 °C
